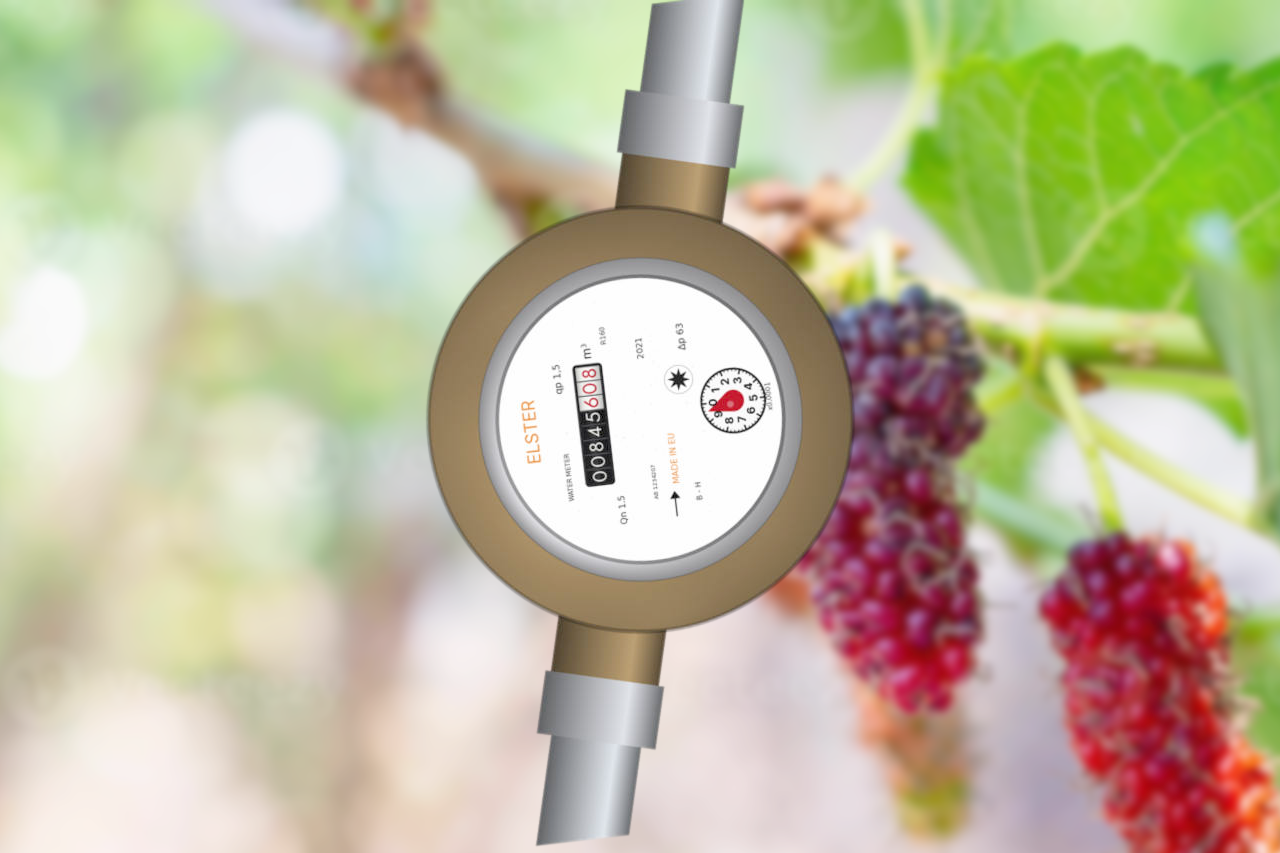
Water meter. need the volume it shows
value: 845.6079 m³
